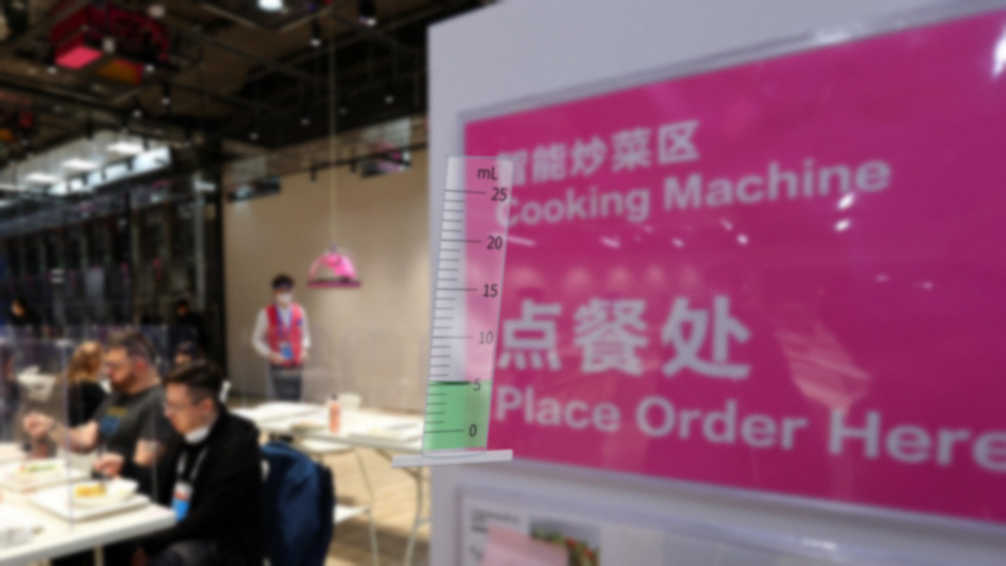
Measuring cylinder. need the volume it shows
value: 5 mL
